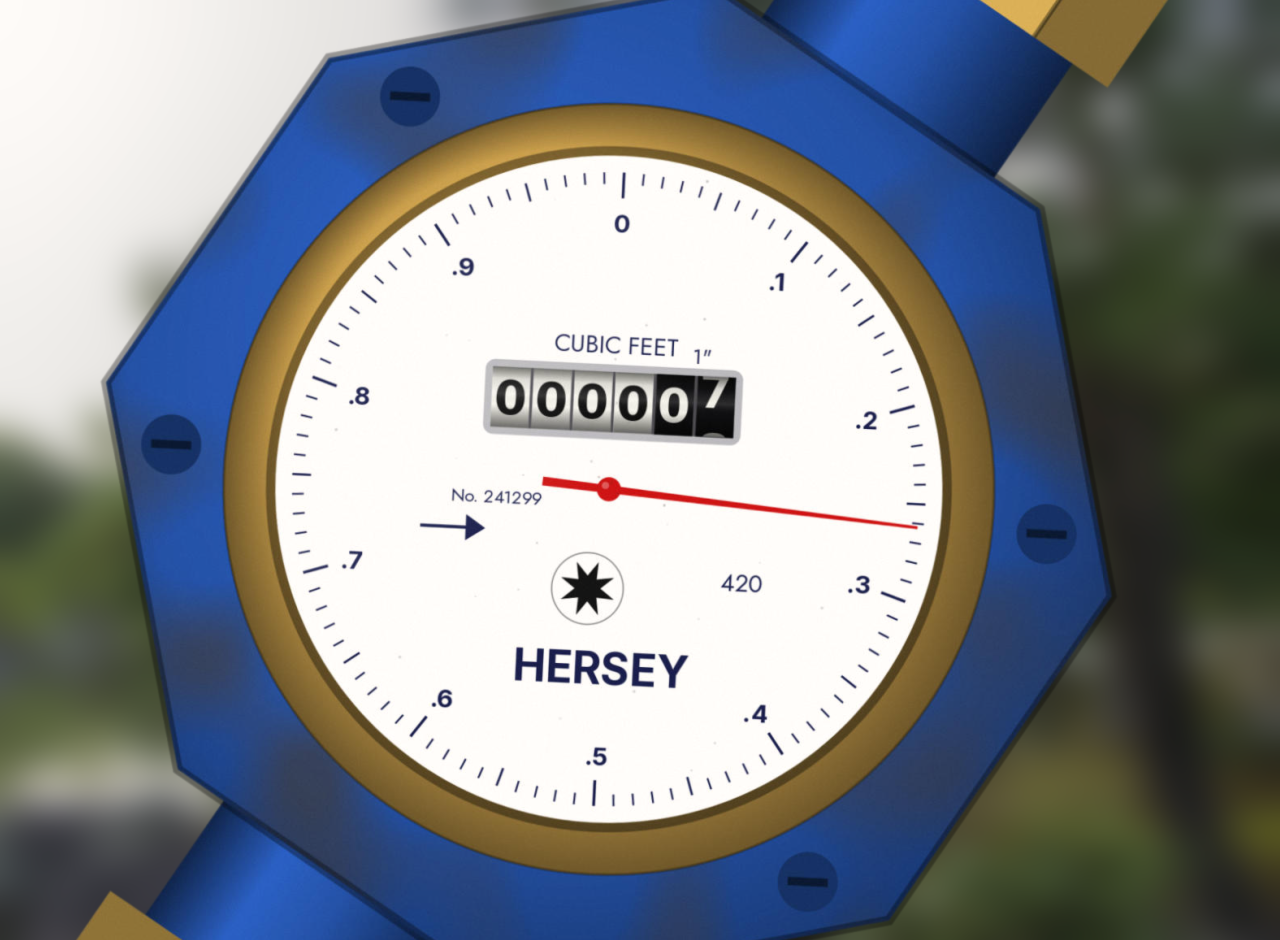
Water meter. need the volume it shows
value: 7.26 ft³
